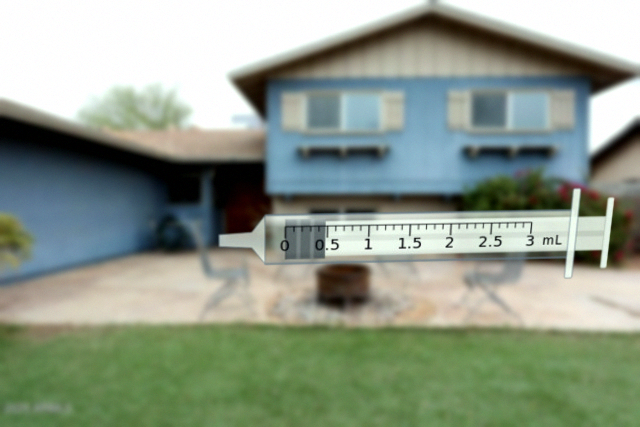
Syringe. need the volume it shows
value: 0 mL
